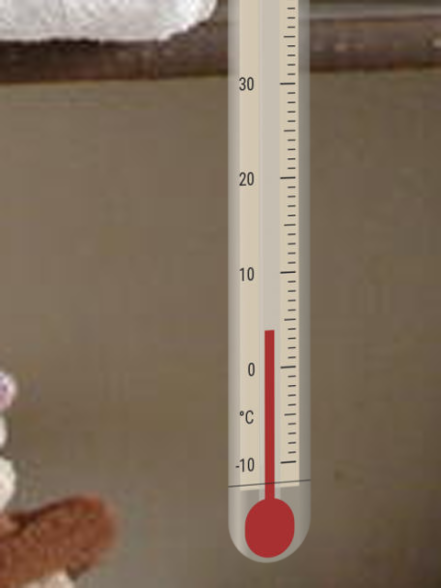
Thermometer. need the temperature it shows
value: 4 °C
